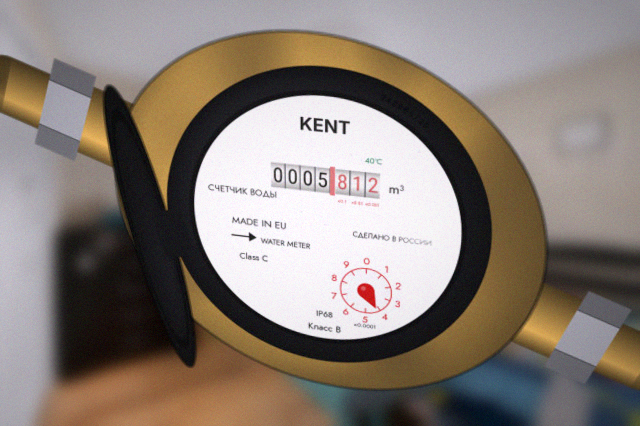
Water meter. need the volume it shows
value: 5.8124 m³
